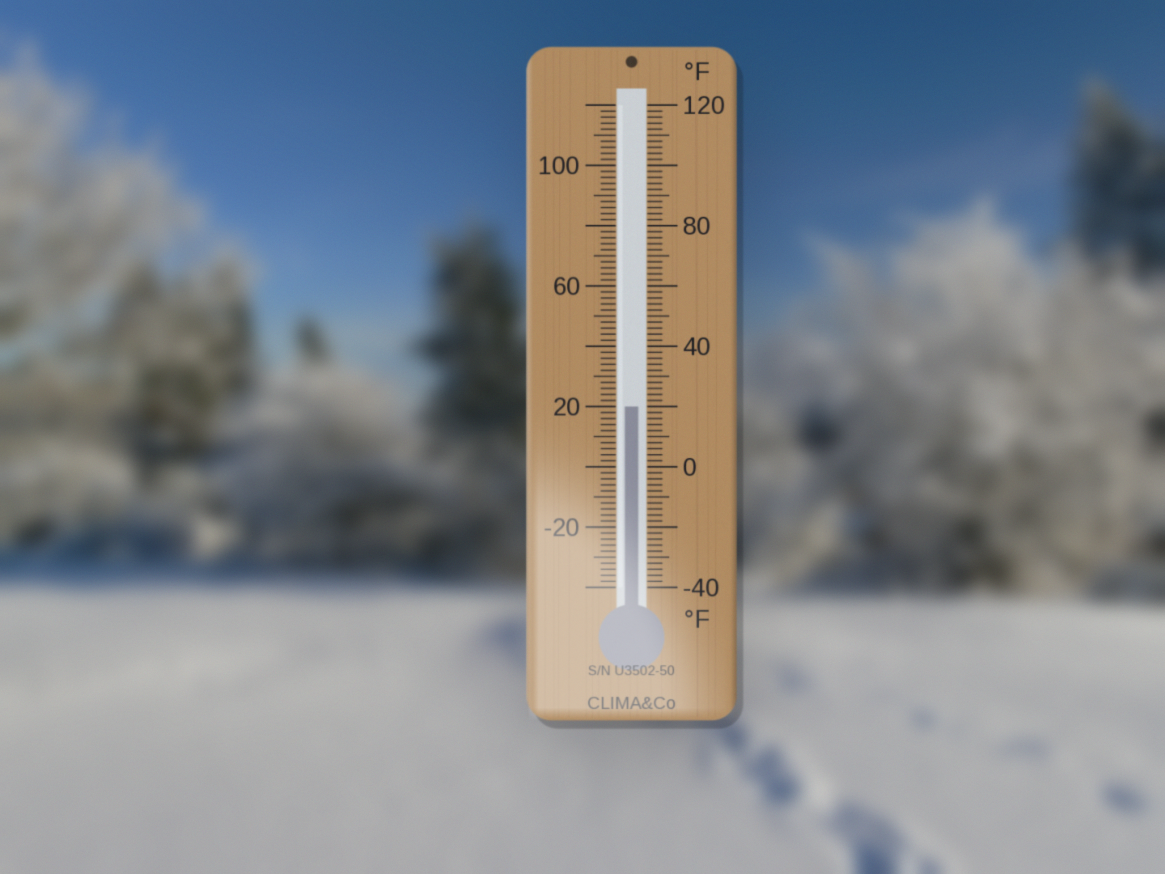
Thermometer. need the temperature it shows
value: 20 °F
